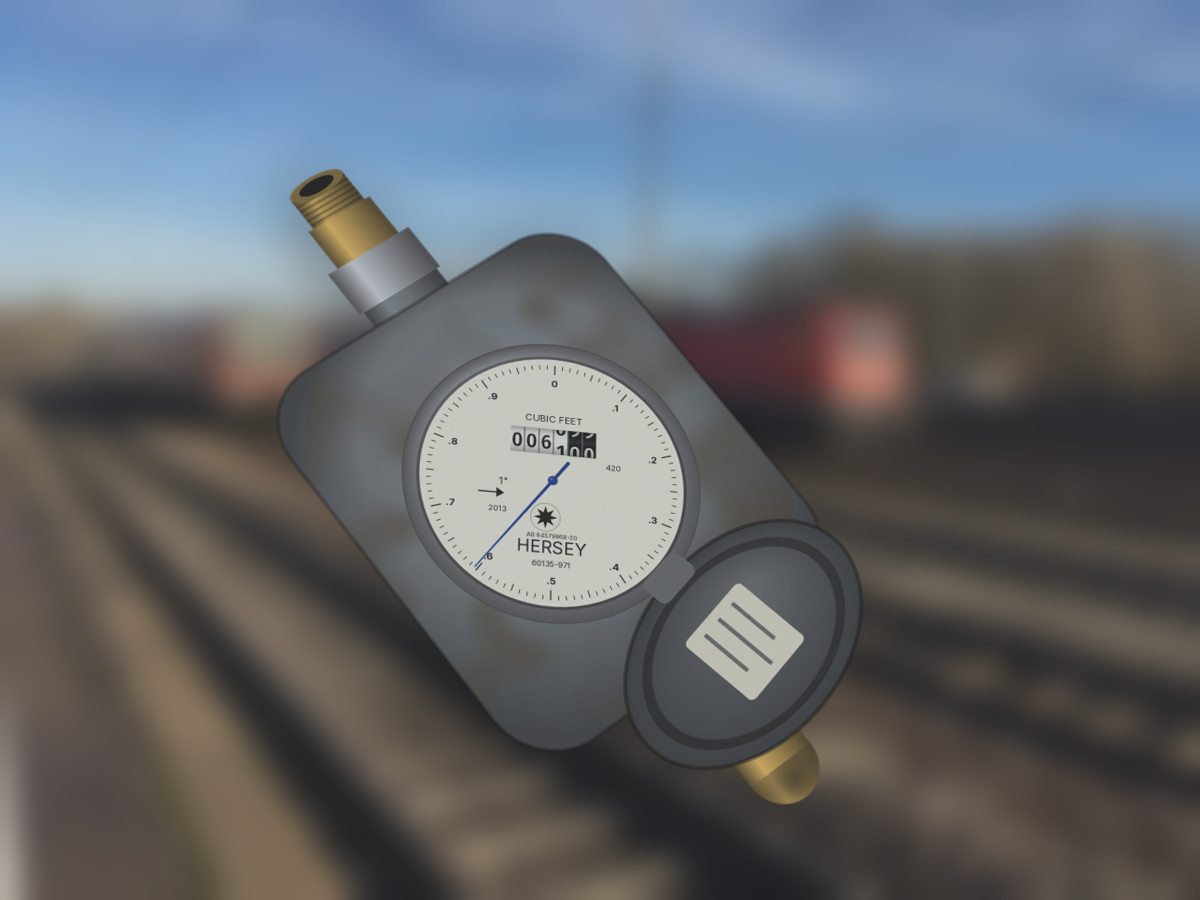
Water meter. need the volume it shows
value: 6099.60 ft³
